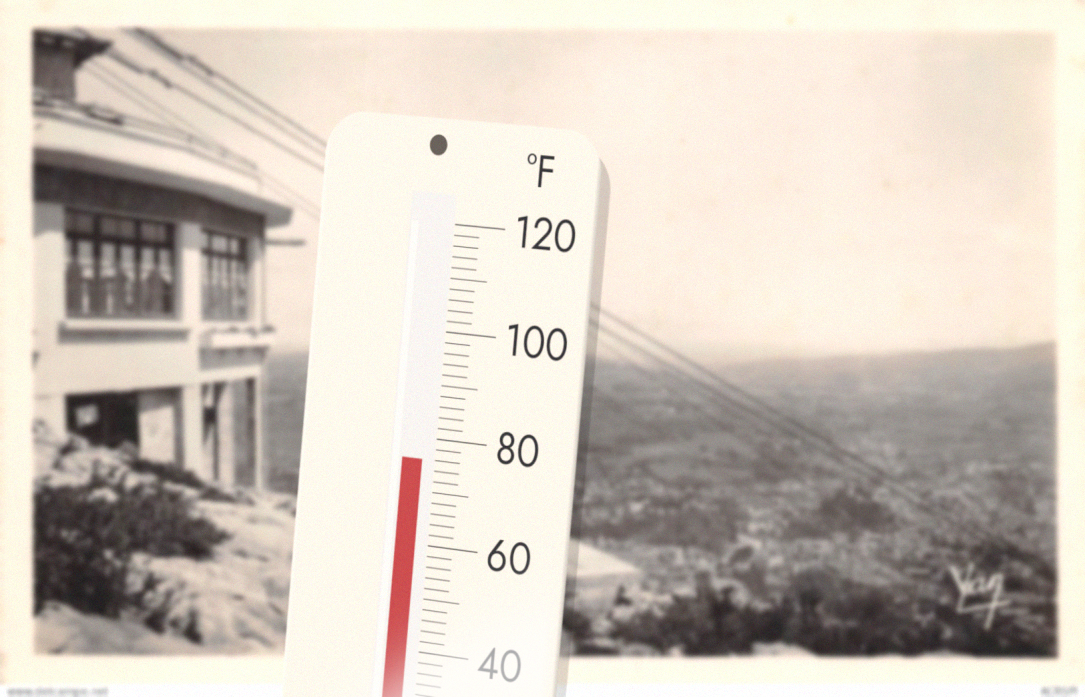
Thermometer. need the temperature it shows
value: 76 °F
